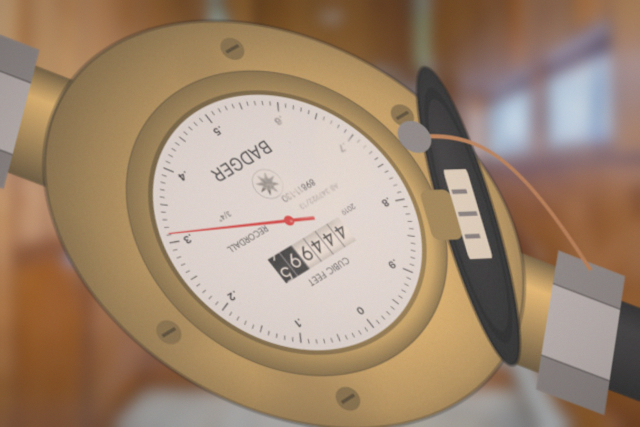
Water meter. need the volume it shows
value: 444995.31 ft³
